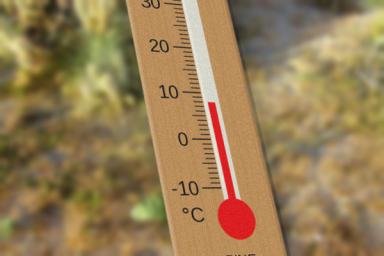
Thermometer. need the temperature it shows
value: 8 °C
